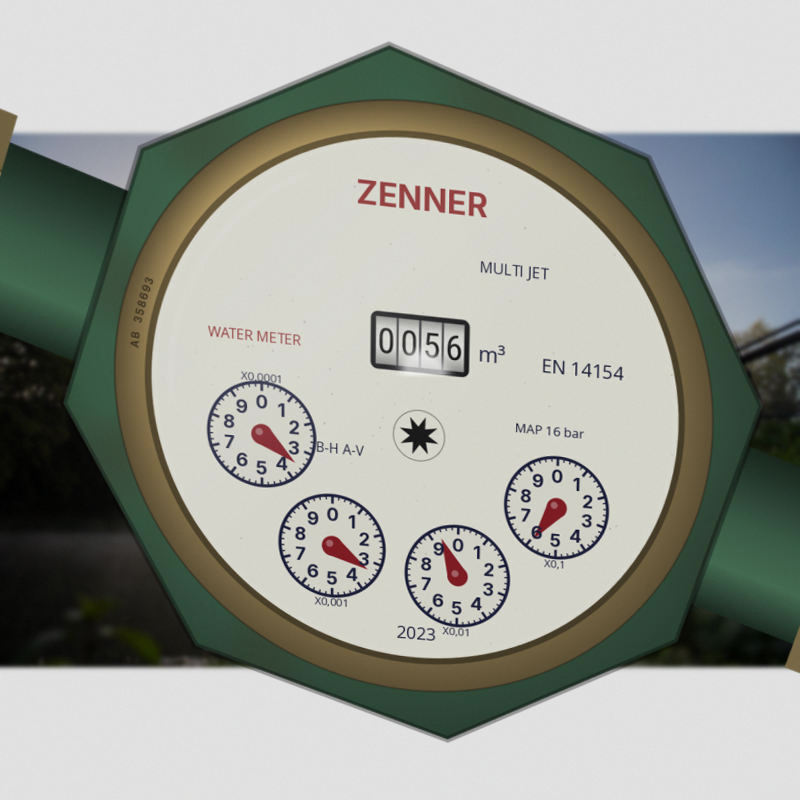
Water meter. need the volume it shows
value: 56.5933 m³
